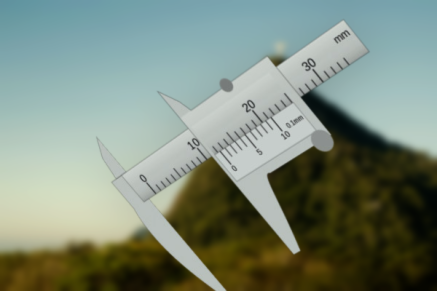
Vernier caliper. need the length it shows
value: 12.4 mm
